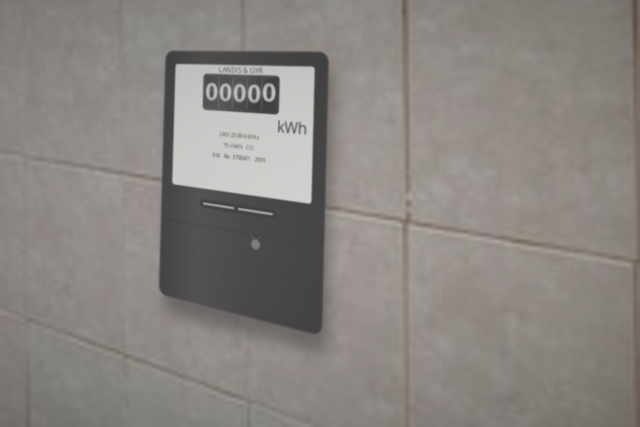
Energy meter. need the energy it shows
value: 0 kWh
